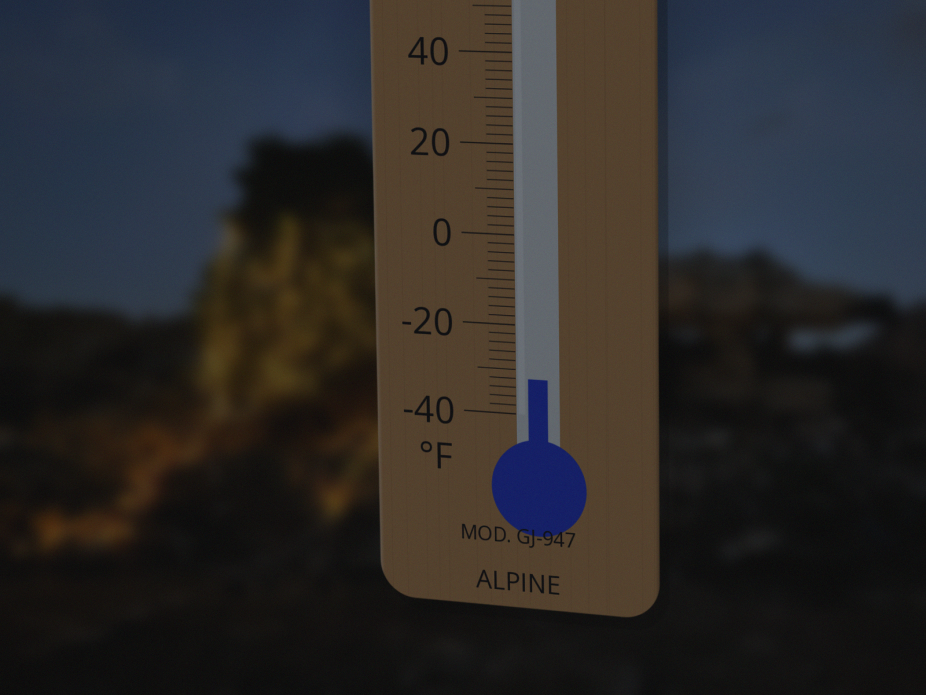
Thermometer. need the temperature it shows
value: -32 °F
